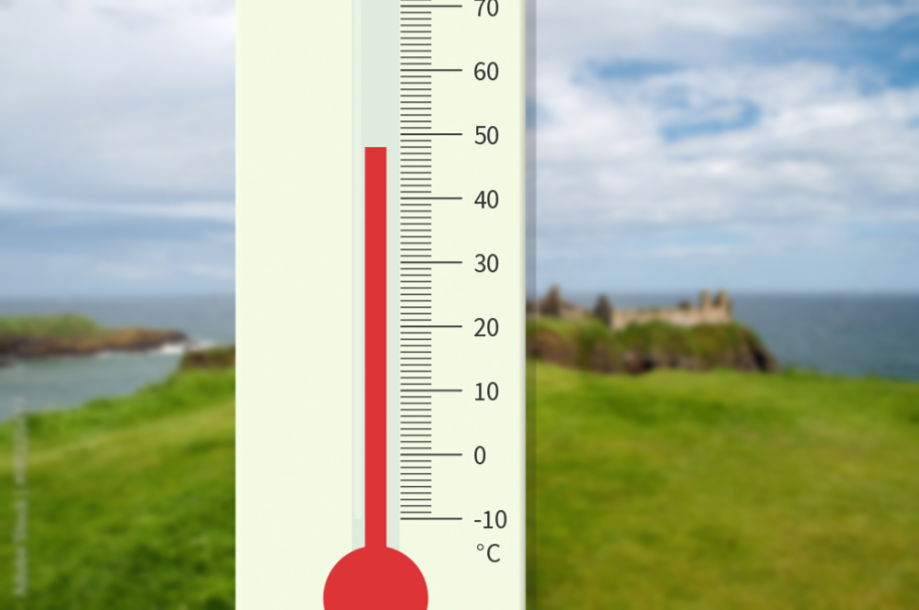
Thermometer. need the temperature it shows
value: 48 °C
